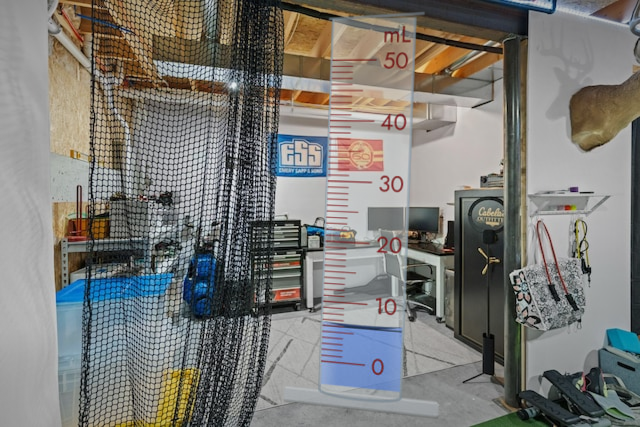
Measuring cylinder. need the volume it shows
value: 6 mL
